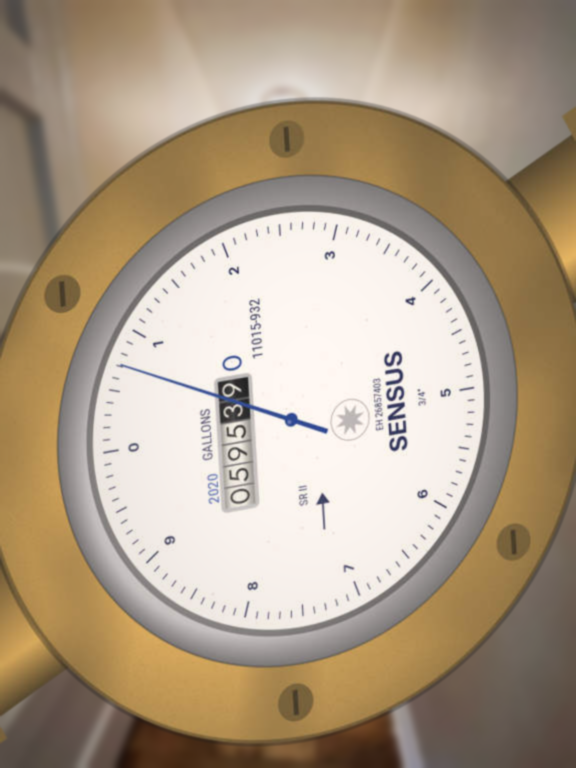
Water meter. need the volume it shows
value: 595390.7 gal
